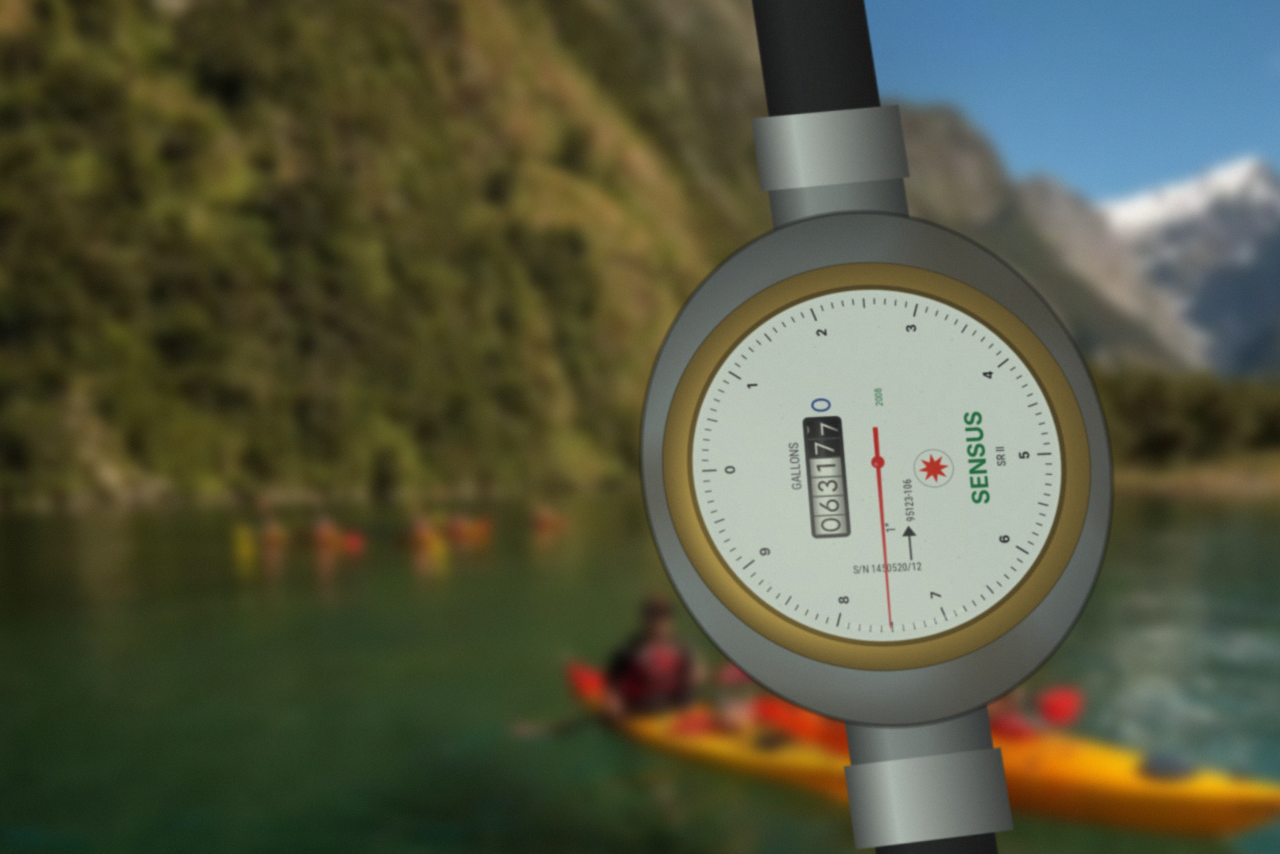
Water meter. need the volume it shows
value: 631767.5 gal
